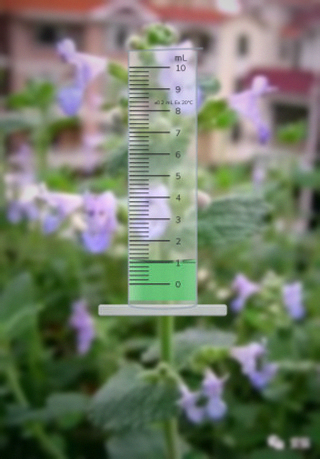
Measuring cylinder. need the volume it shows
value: 1 mL
